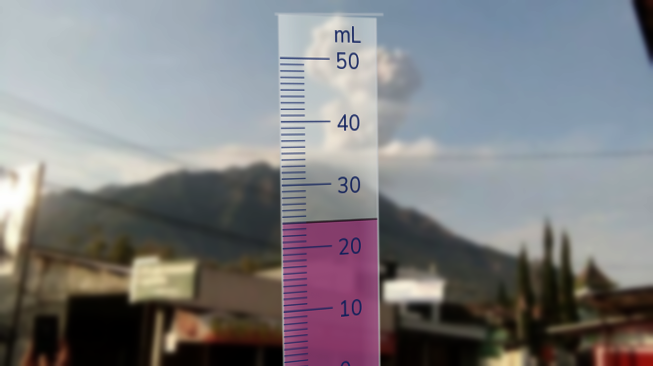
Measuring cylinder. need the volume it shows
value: 24 mL
